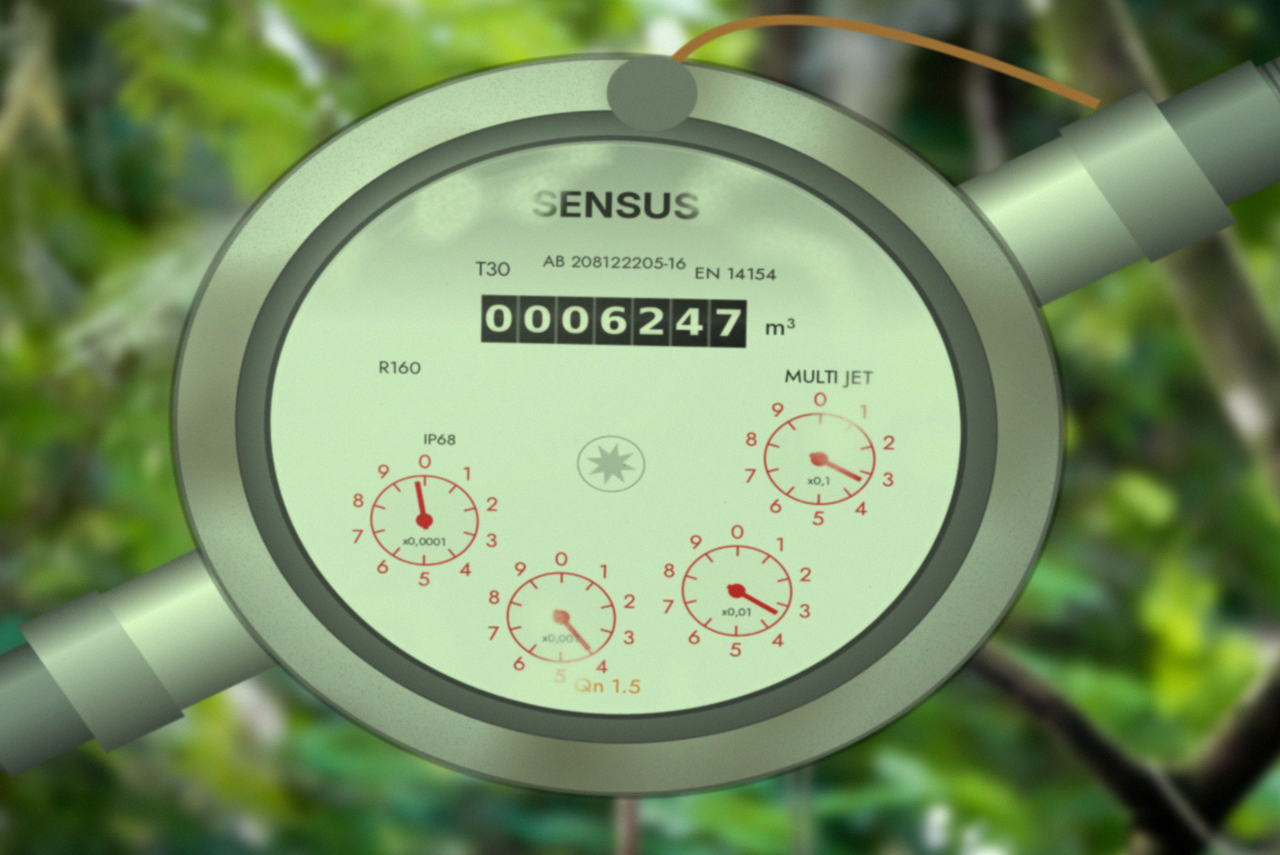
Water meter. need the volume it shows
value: 6247.3339 m³
